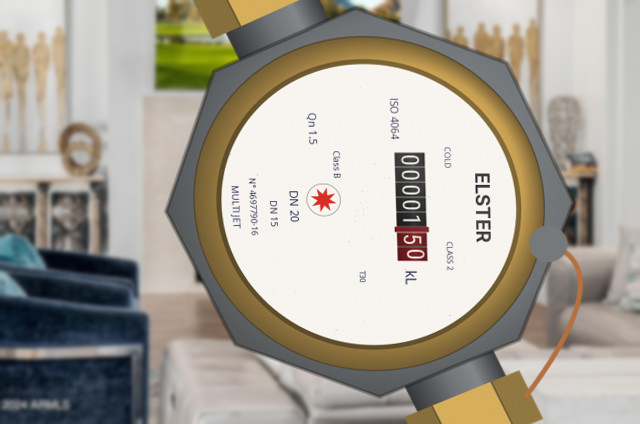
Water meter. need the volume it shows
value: 1.50 kL
